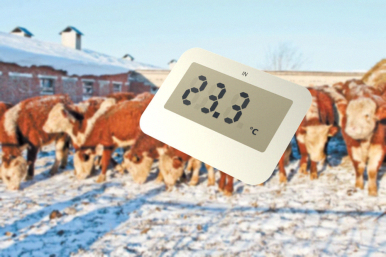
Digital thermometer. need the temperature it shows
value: 23.3 °C
